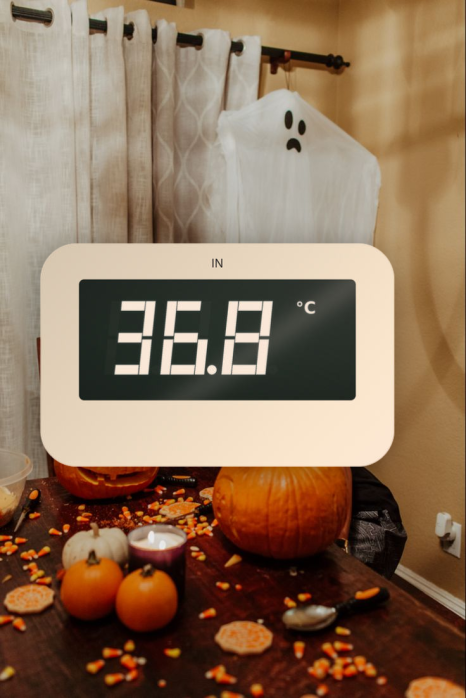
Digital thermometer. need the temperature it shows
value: 36.8 °C
